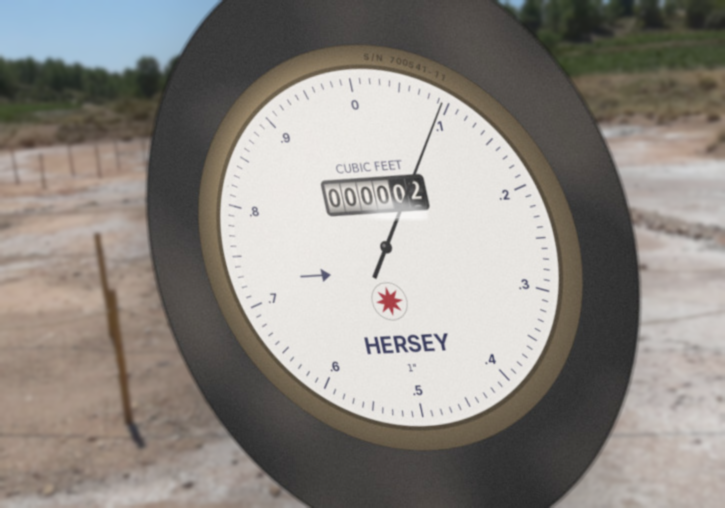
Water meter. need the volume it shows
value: 2.09 ft³
